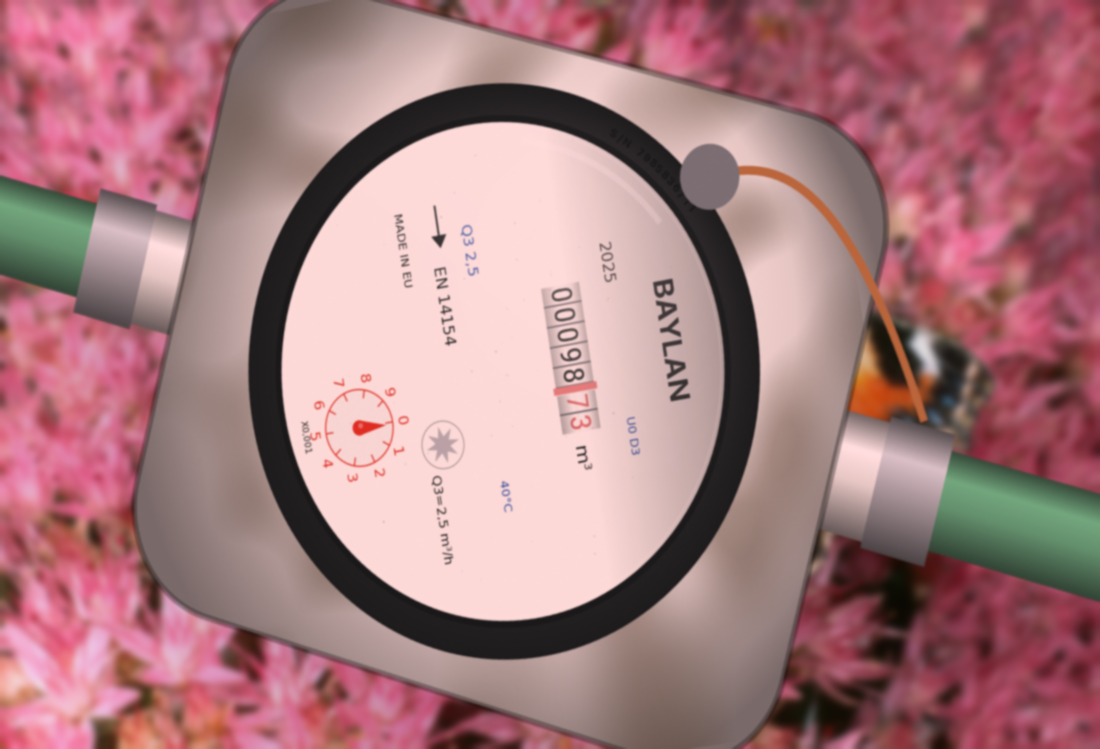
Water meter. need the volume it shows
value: 98.730 m³
